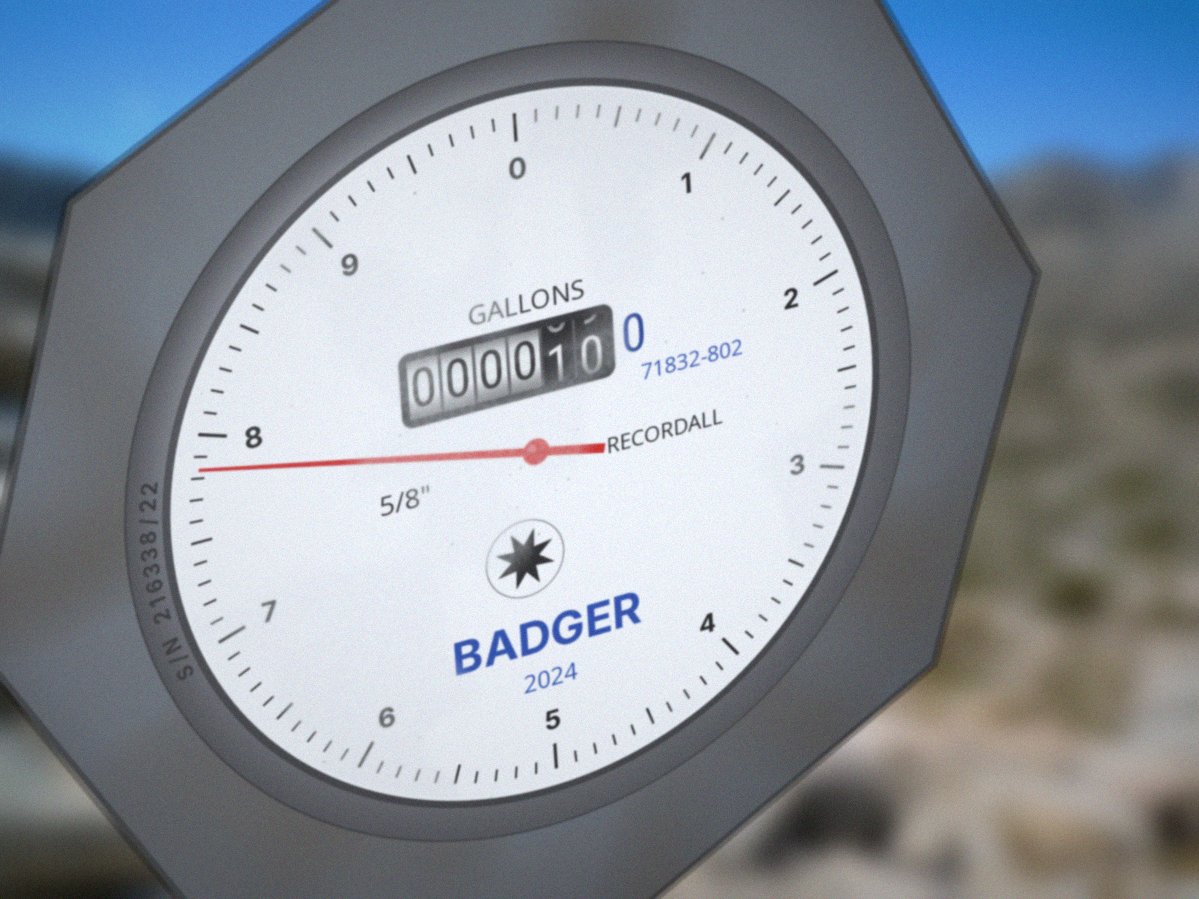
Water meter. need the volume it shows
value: 97.8 gal
